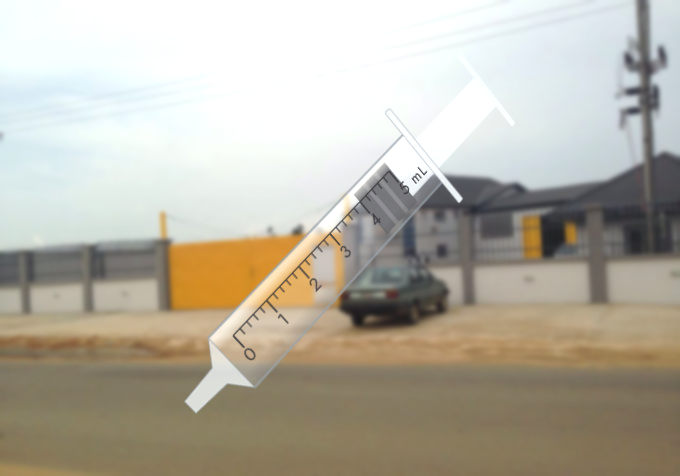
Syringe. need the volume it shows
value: 4 mL
